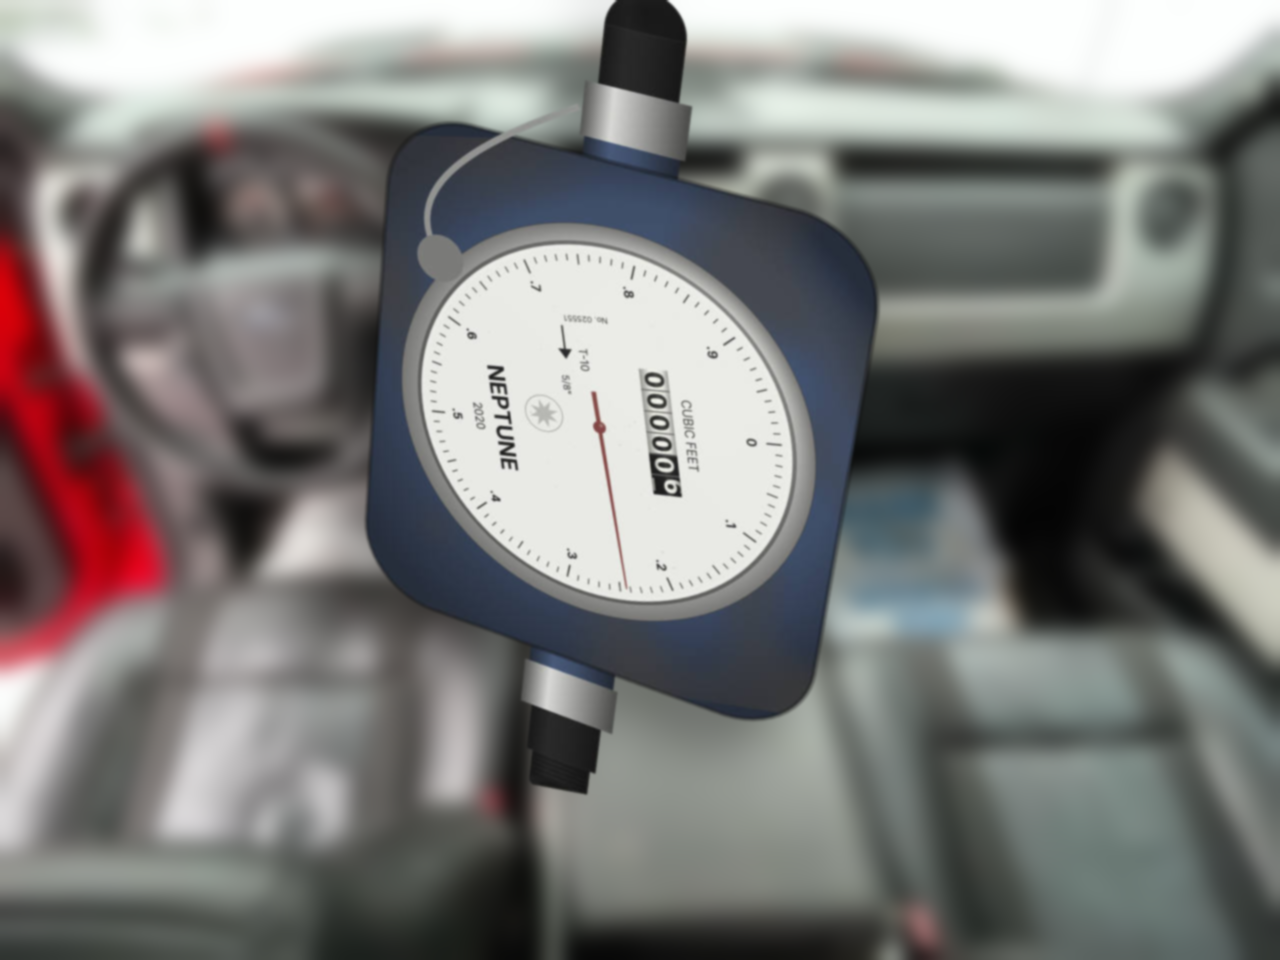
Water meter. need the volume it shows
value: 6.24 ft³
